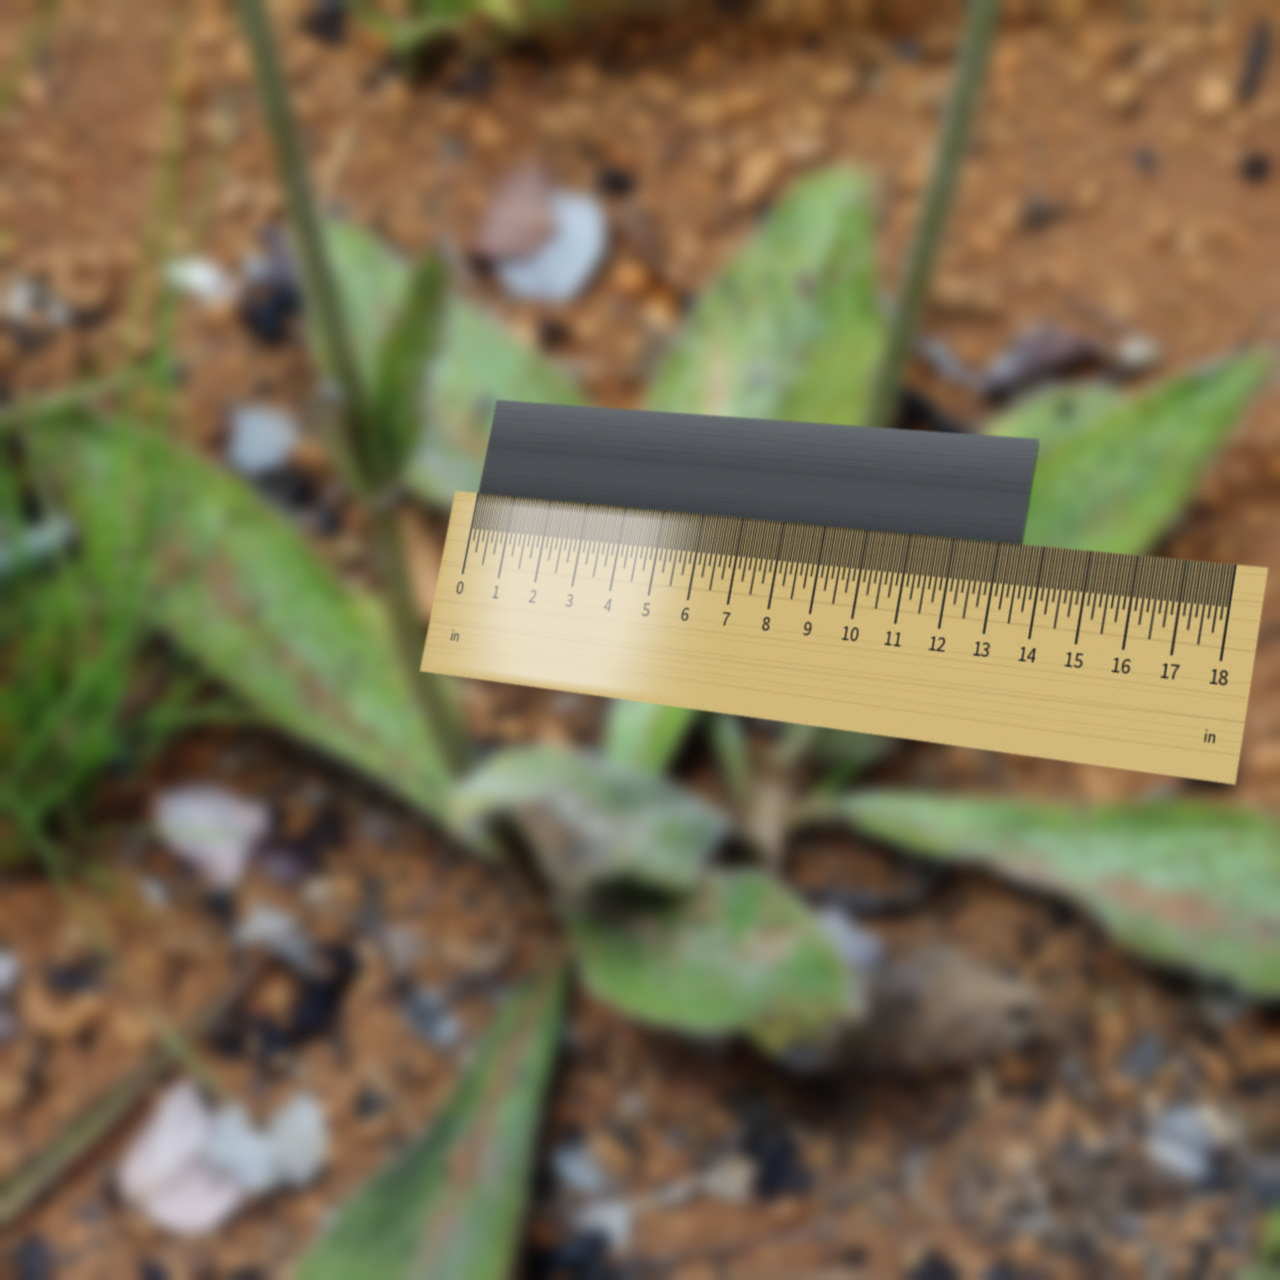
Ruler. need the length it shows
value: 13.5 in
